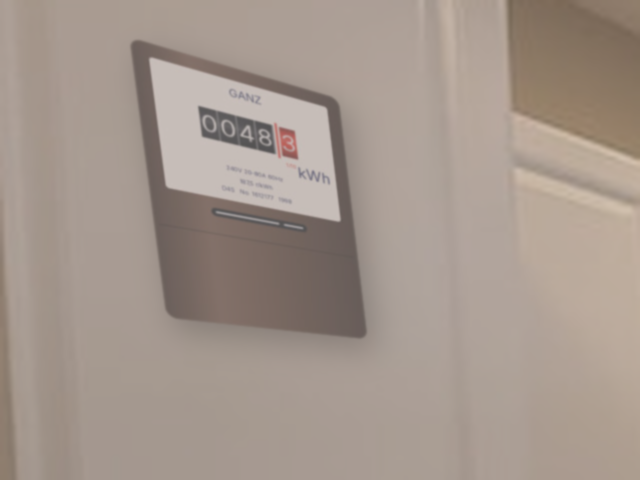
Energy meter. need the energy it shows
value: 48.3 kWh
